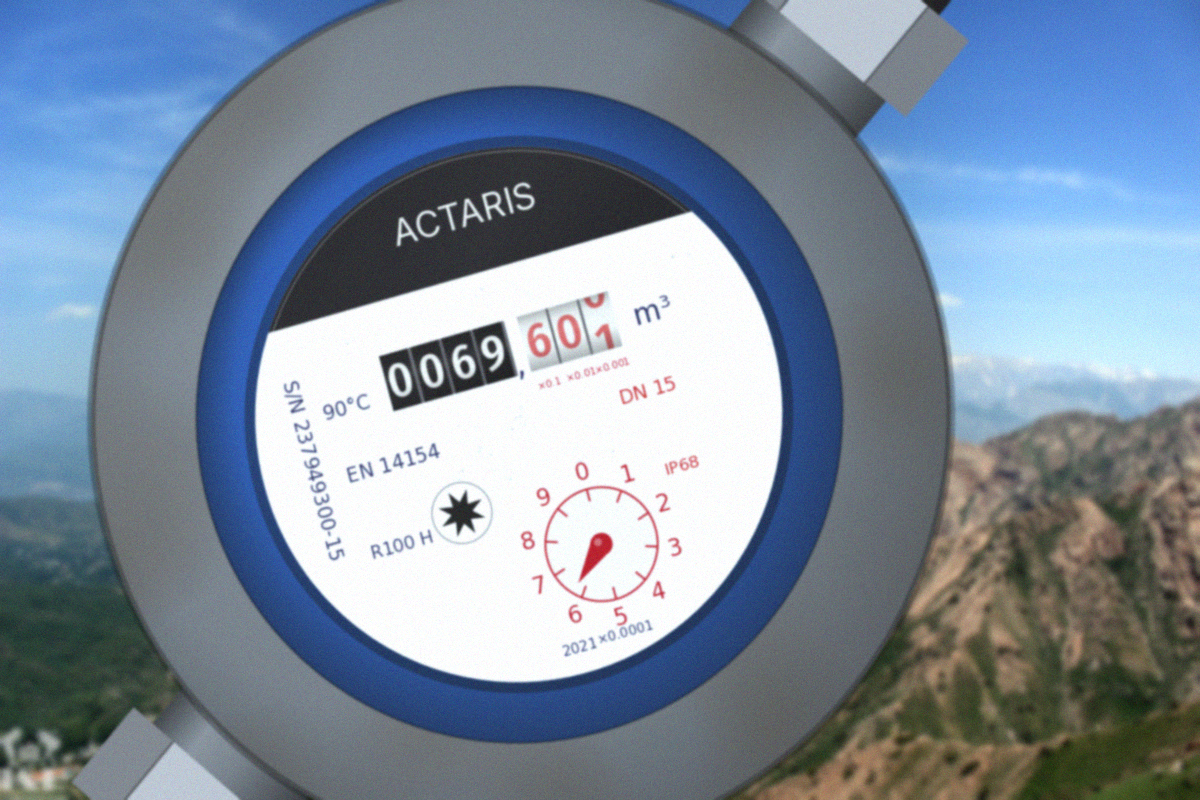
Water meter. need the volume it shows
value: 69.6006 m³
